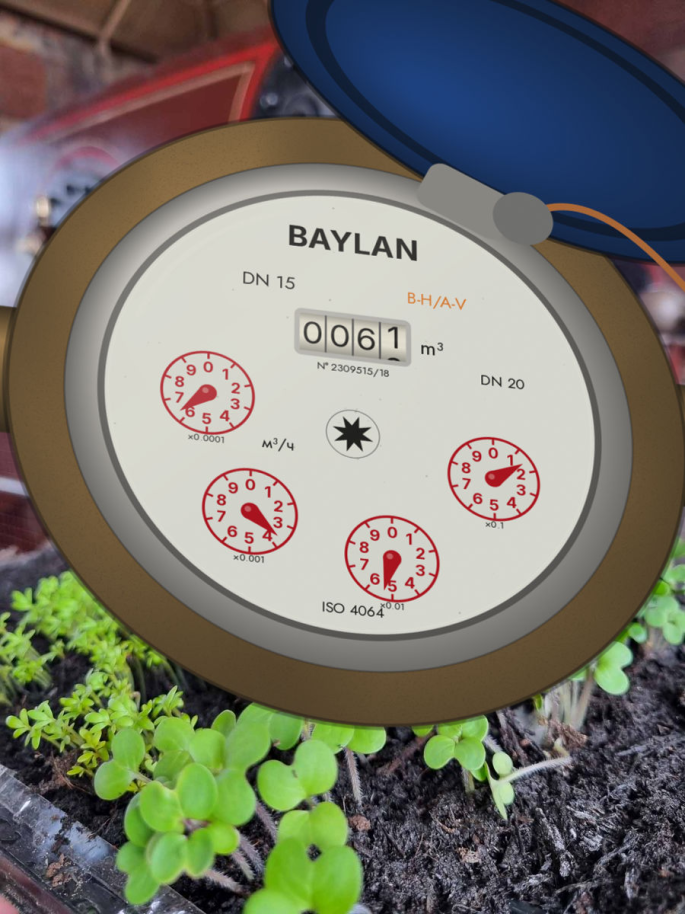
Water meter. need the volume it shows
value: 61.1536 m³
